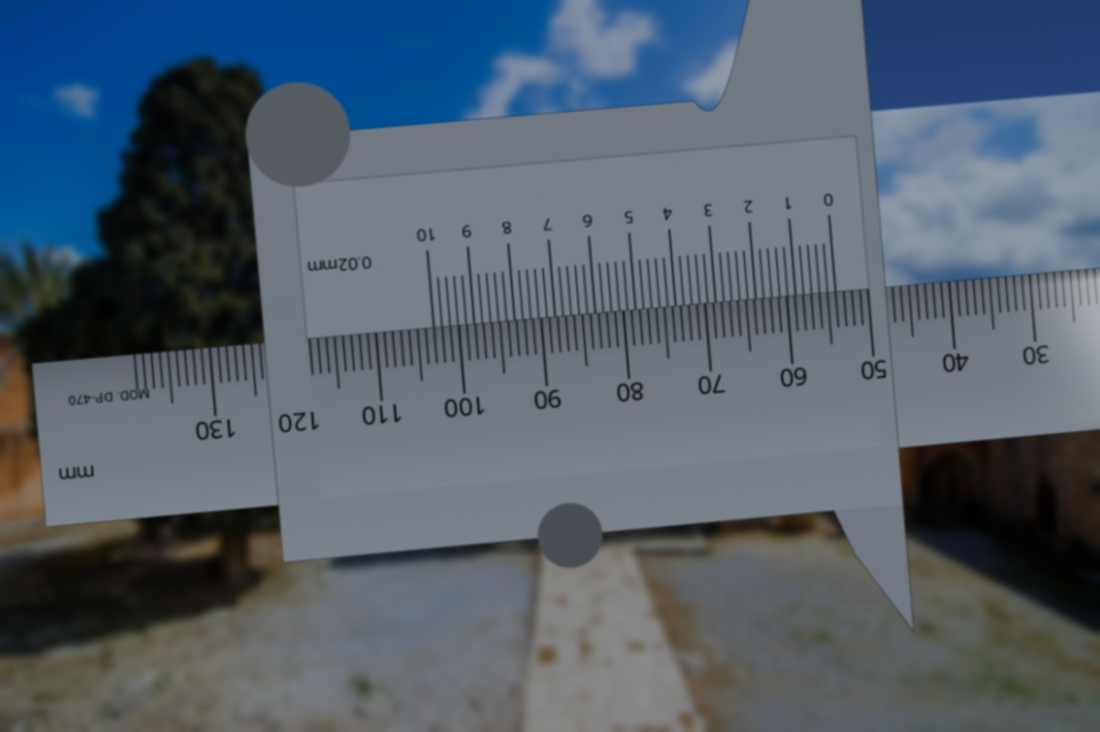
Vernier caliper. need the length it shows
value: 54.0 mm
